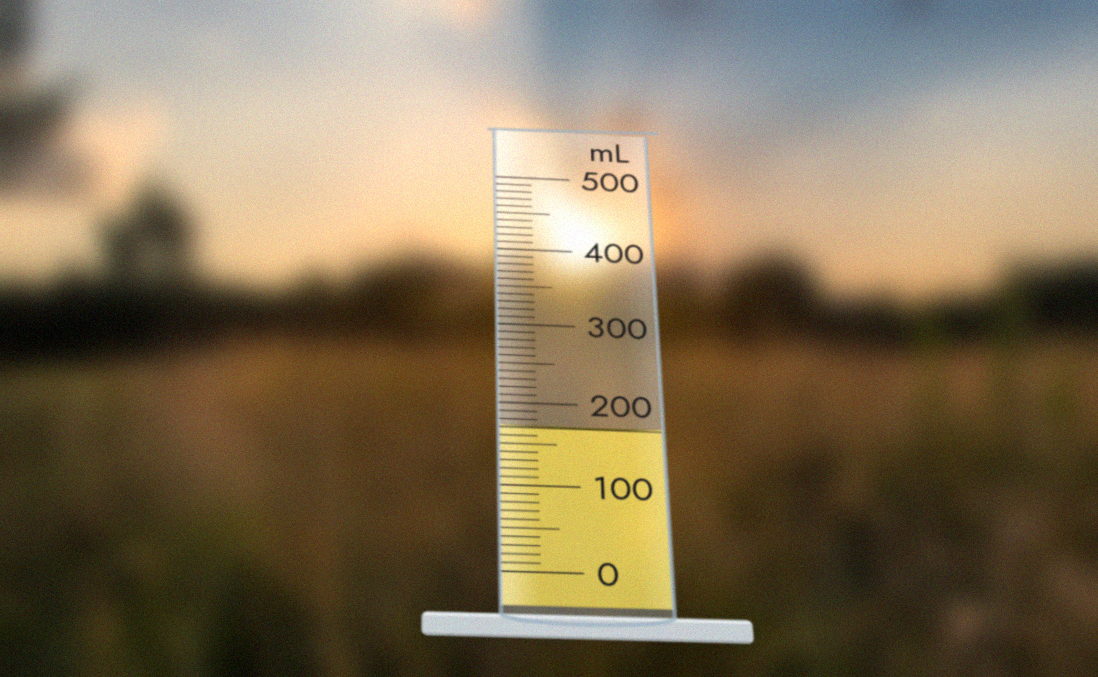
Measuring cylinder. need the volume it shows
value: 170 mL
